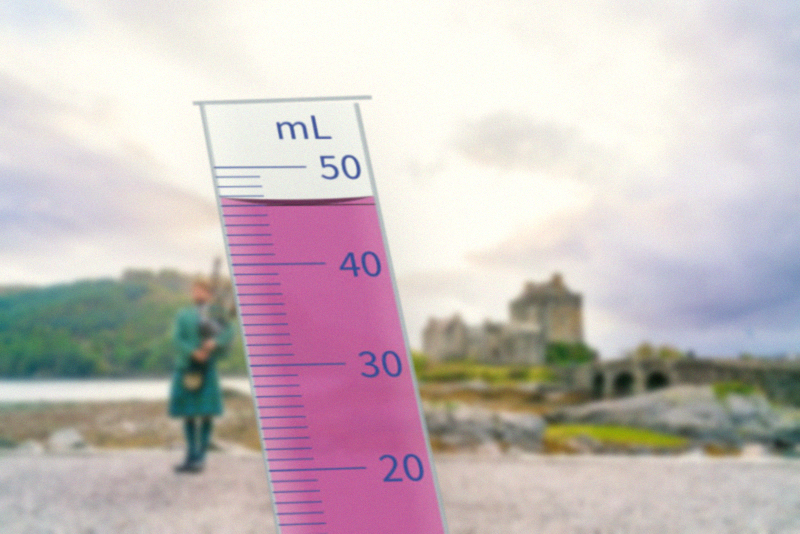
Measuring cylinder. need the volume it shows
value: 46 mL
